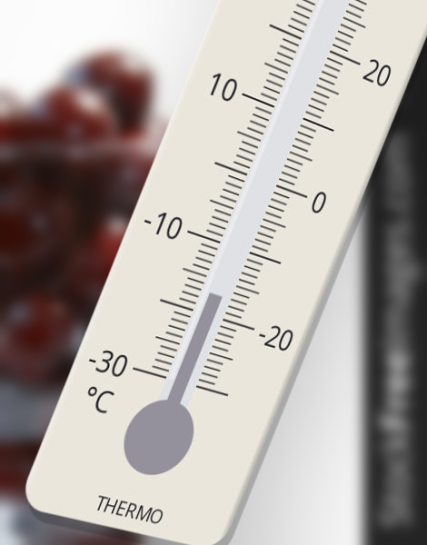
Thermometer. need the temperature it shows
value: -17 °C
